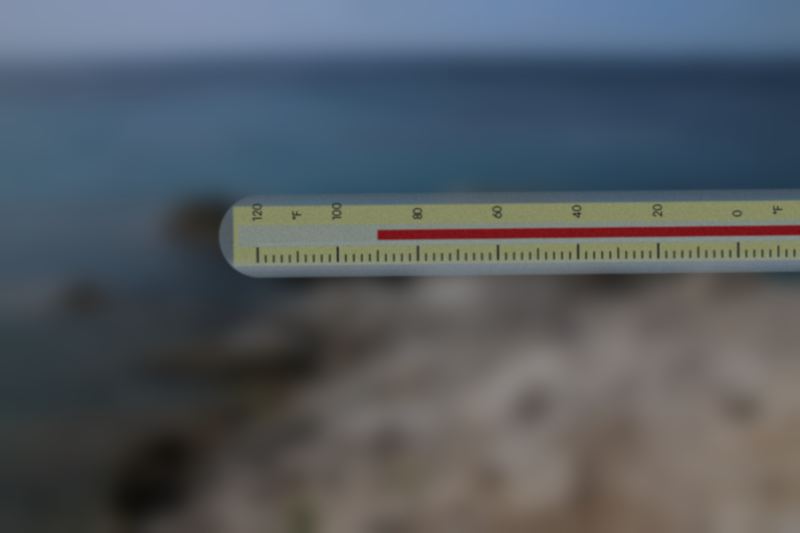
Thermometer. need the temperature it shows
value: 90 °F
